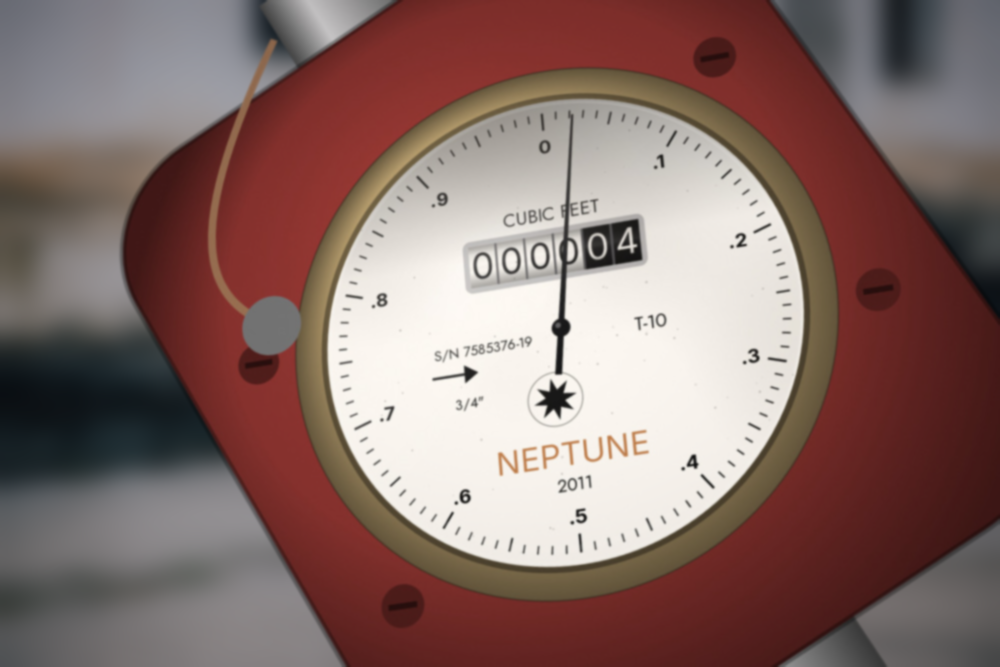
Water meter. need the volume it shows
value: 4.02 ft³
